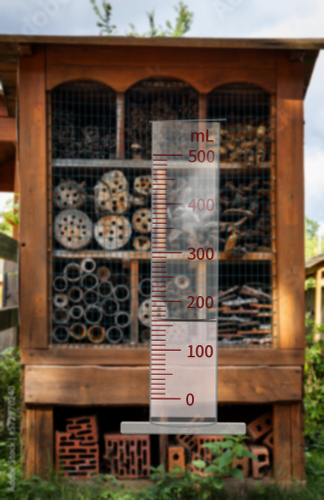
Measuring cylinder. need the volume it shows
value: 160 mL
